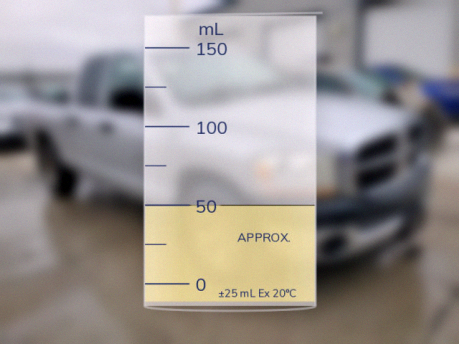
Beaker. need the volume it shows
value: 50 mL
